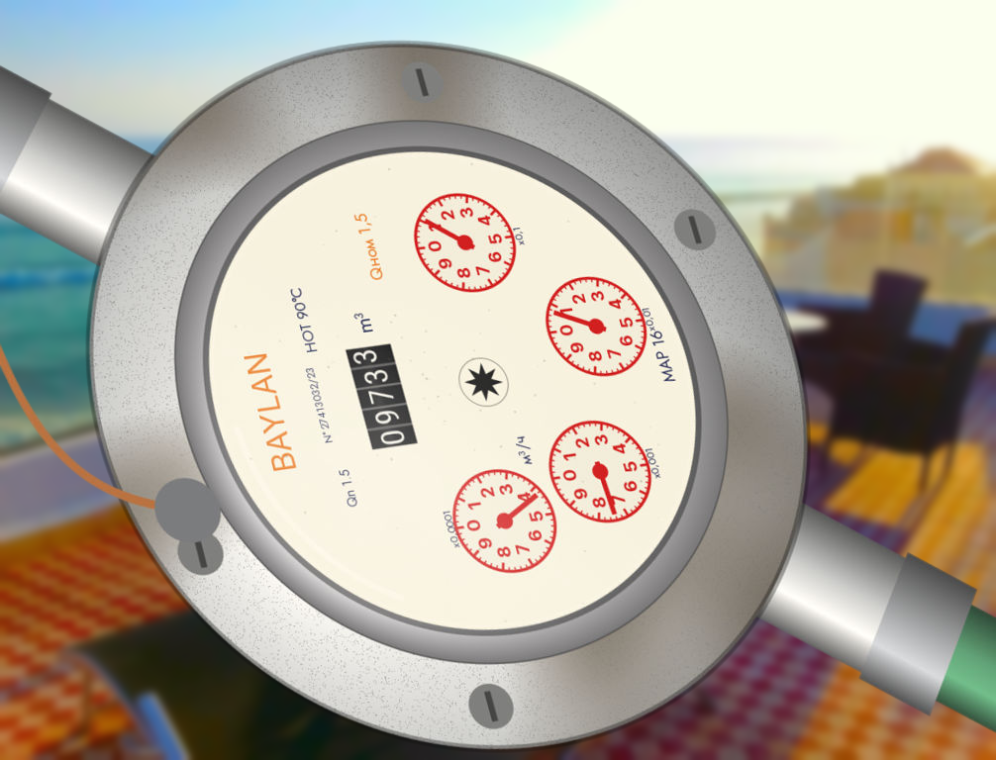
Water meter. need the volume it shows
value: 9733.1074 m³
